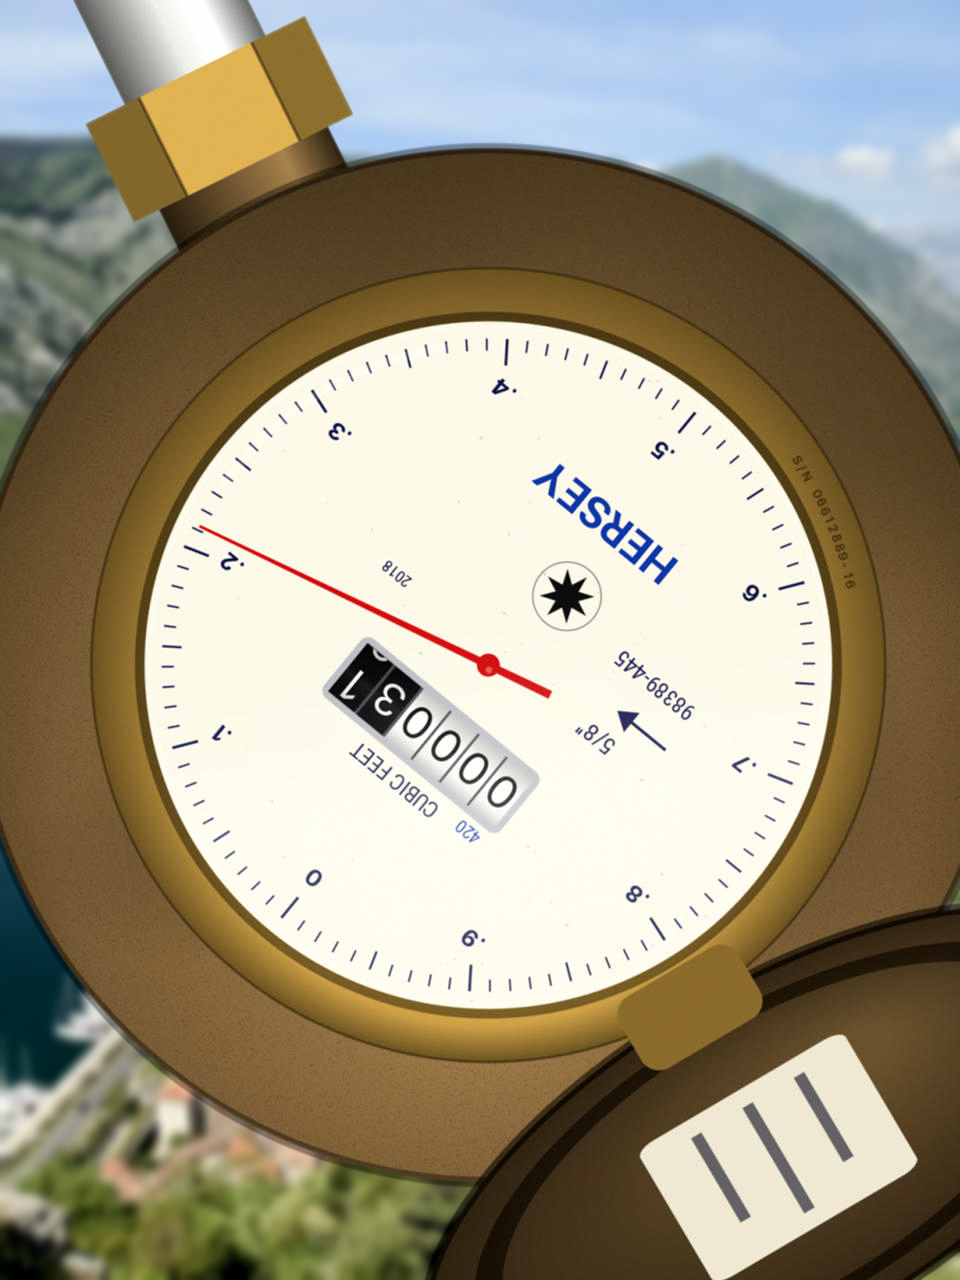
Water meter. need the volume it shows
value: 31.21 ft³
